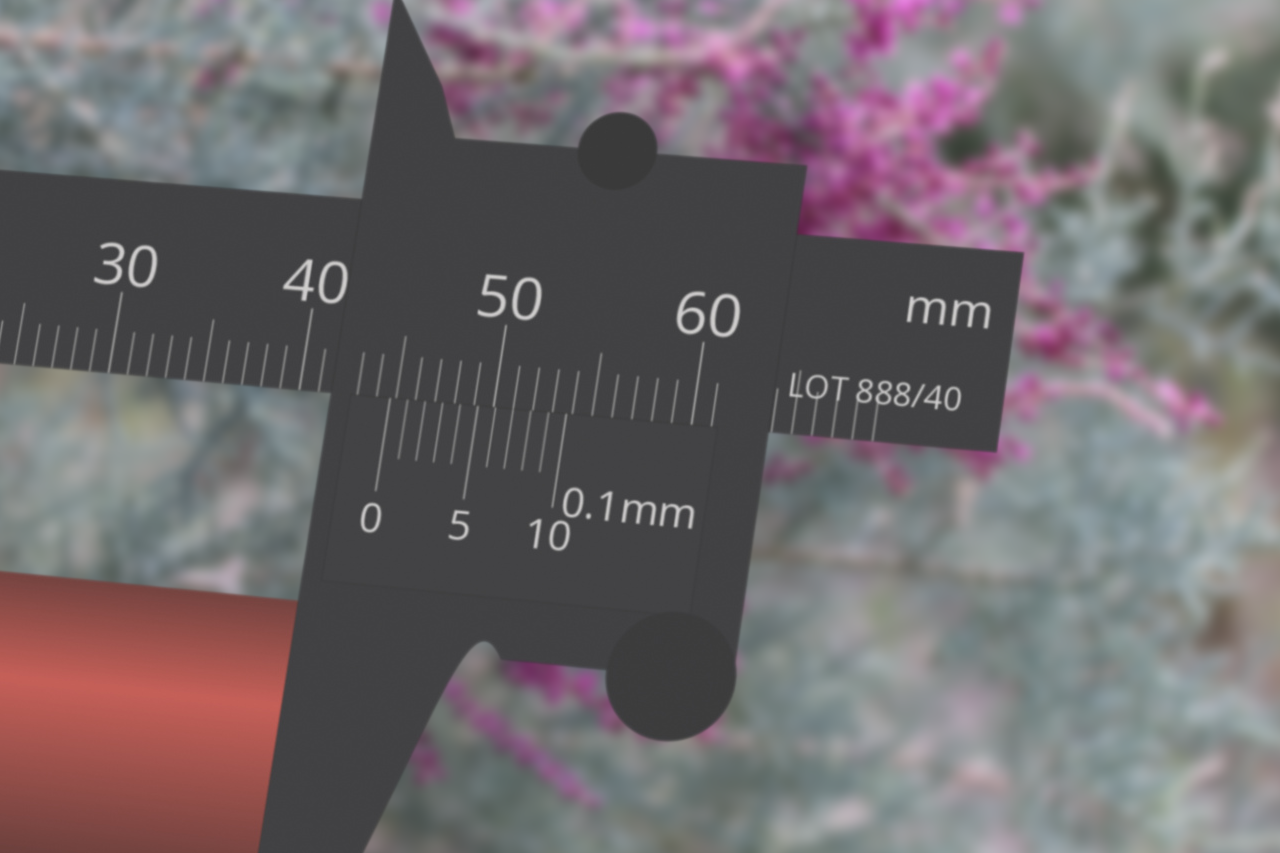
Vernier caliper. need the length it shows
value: 44.7 mm
